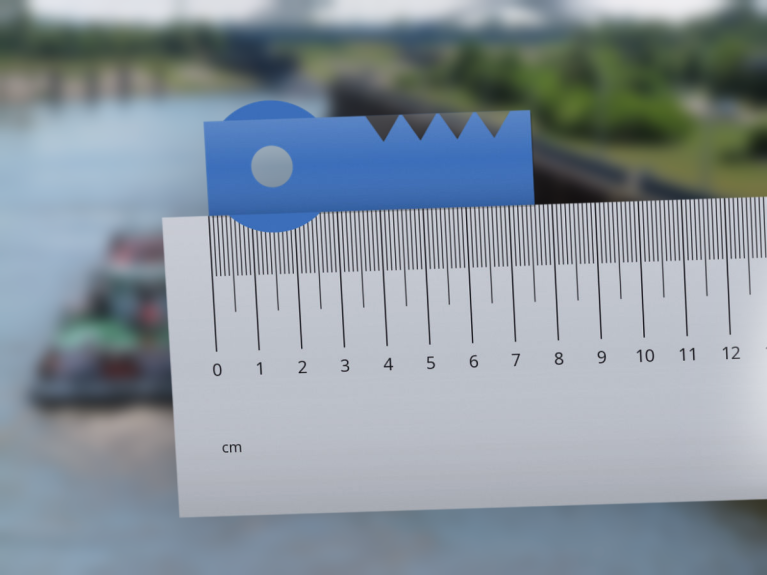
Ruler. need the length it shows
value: 7.6 cm
